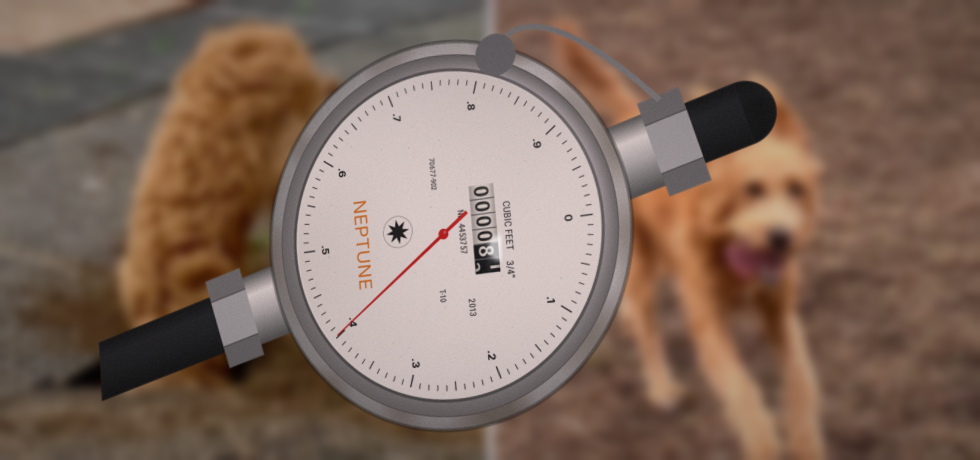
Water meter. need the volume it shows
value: 81.40 ft³
